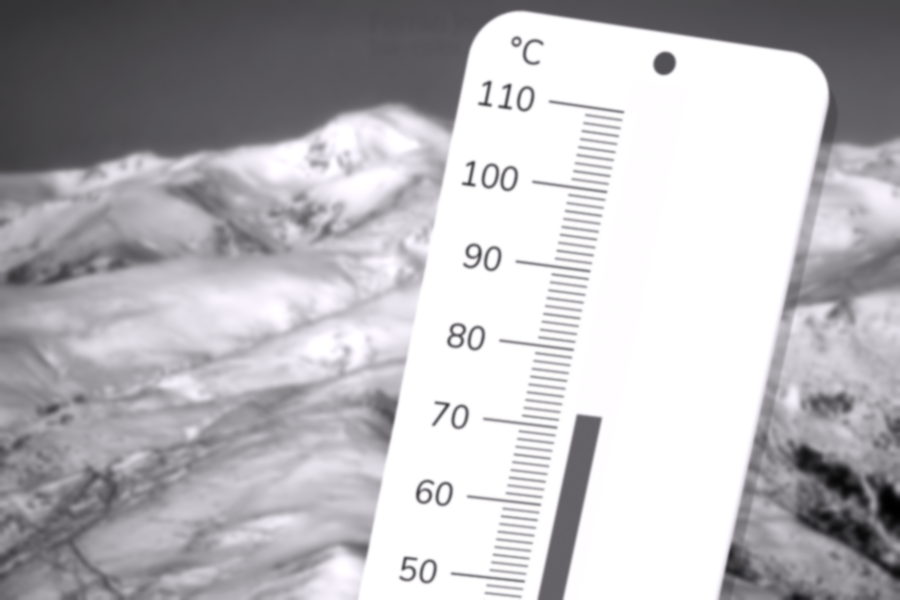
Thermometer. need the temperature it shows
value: 72 °C
